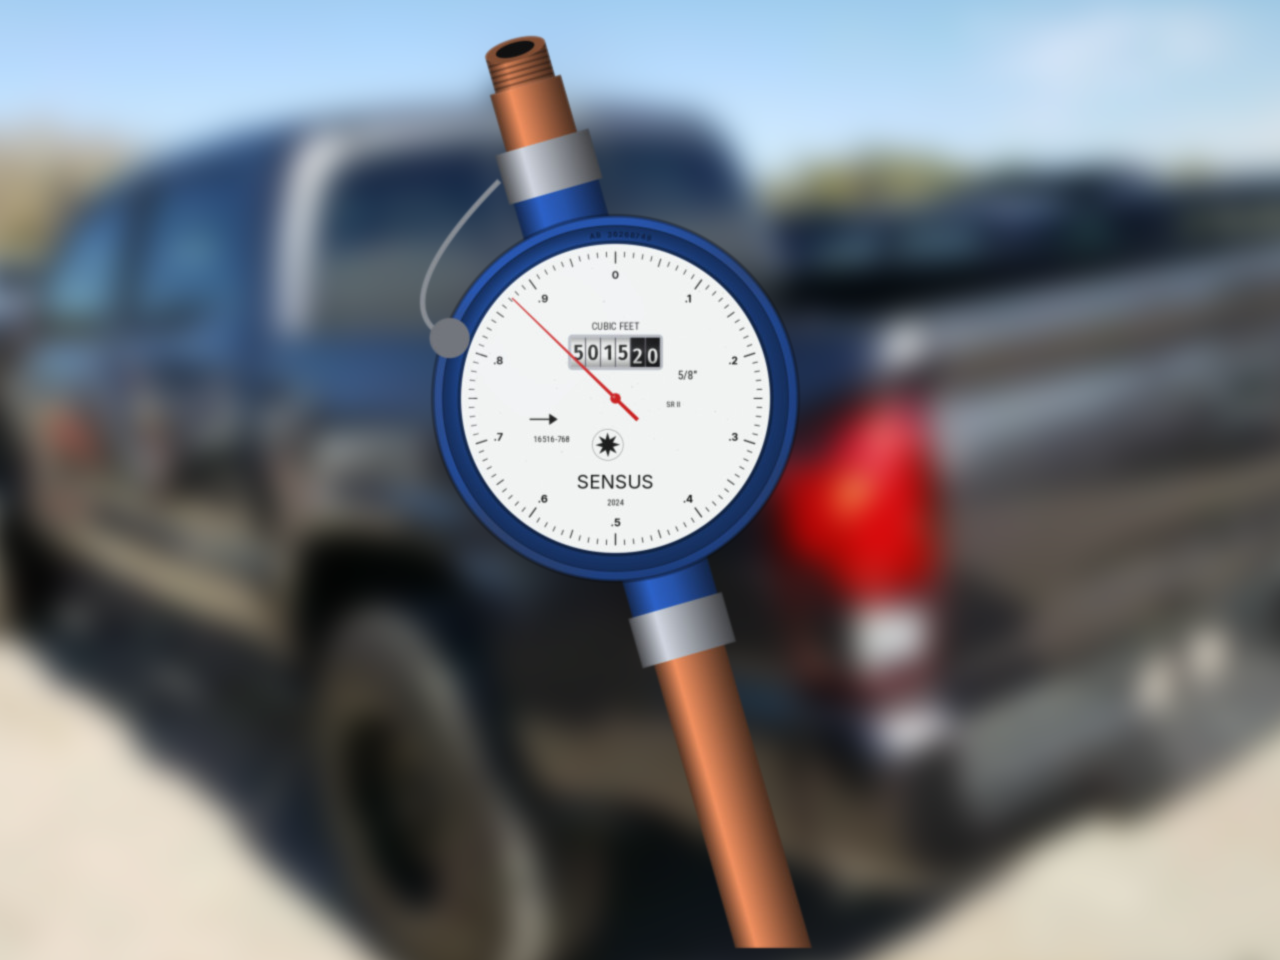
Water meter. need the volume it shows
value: 501519.87 ft³
